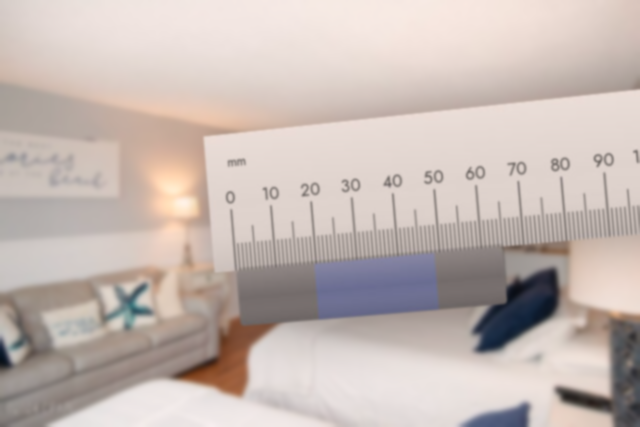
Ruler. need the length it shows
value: 65 mm
